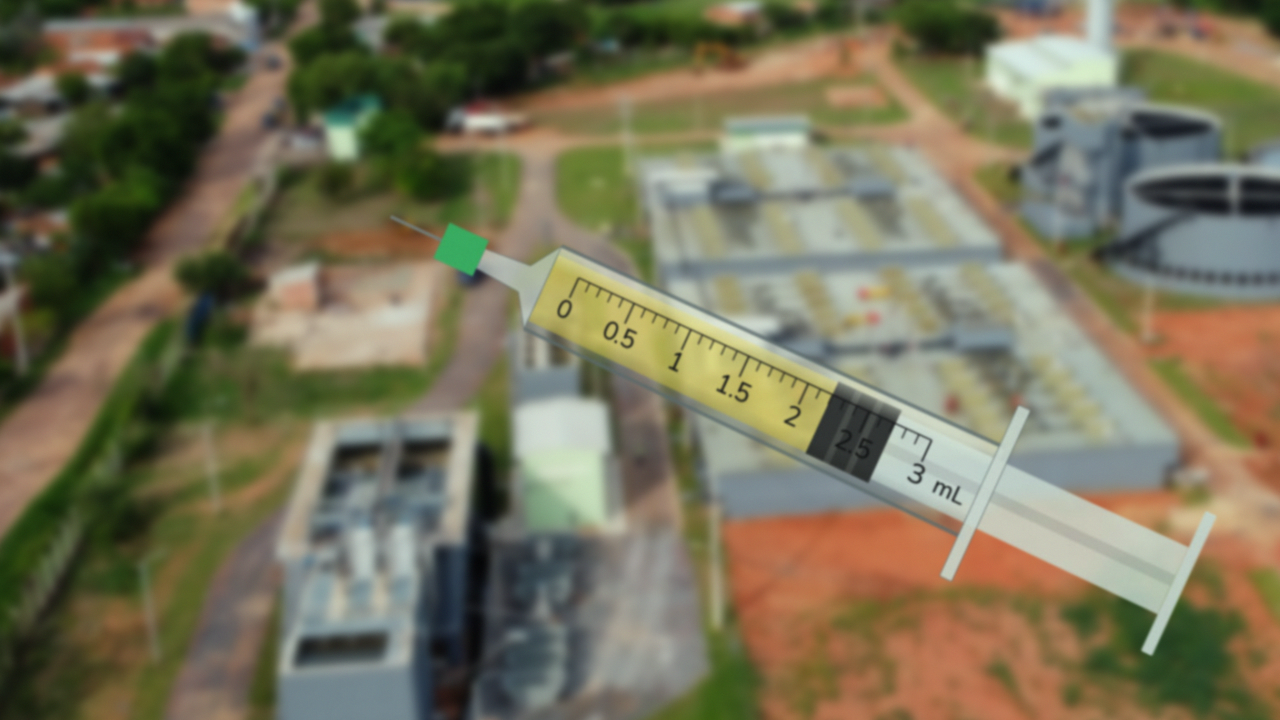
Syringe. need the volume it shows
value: 2.2 mL
